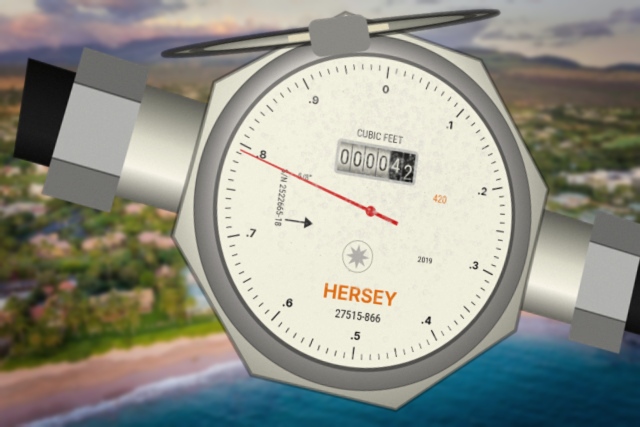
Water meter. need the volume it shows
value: 41.79 ft³
